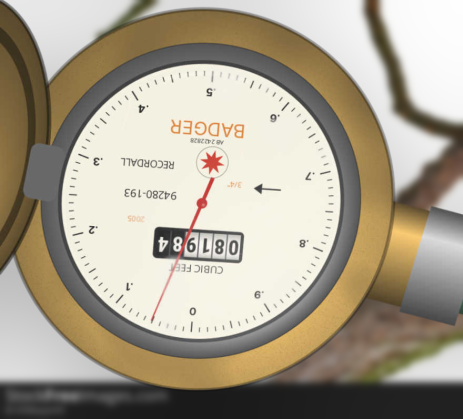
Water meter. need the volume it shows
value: 81984.05 ft³
